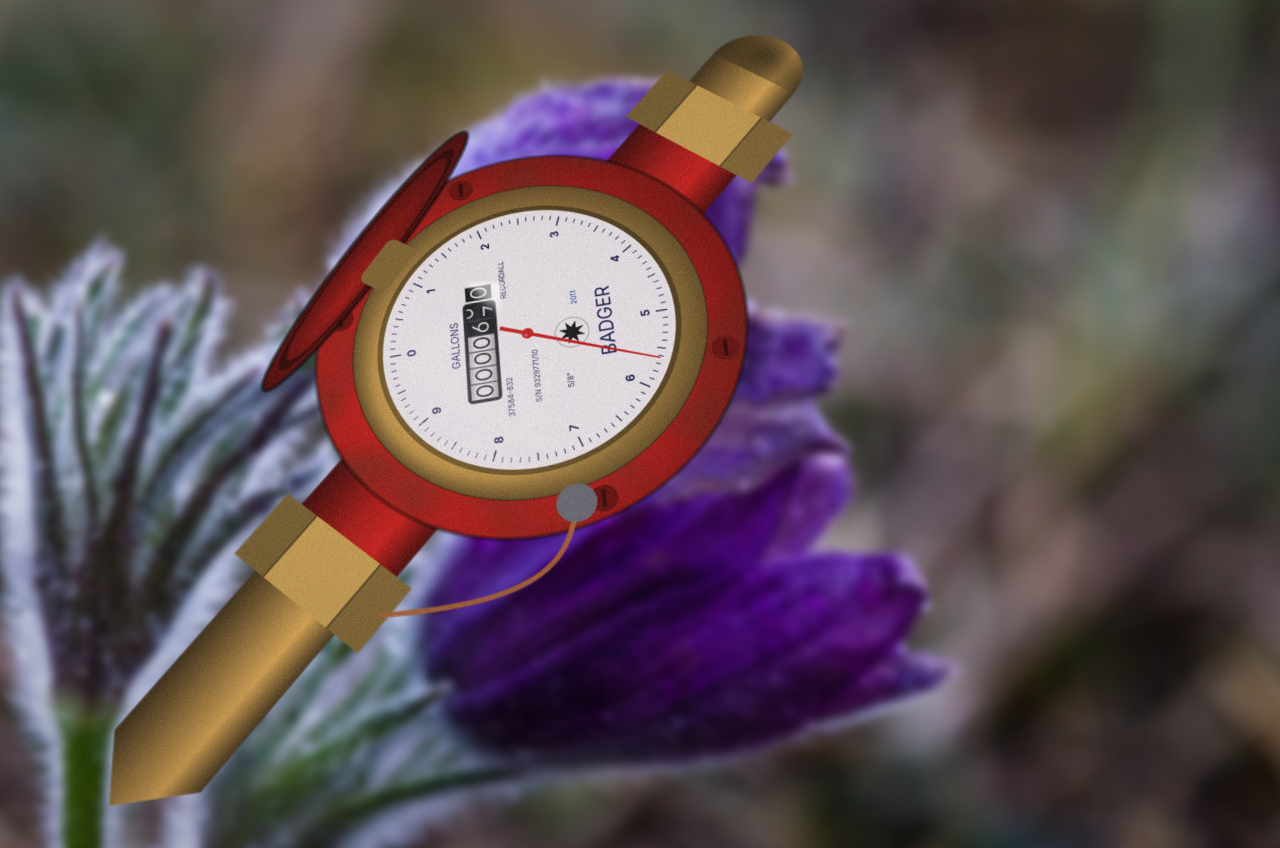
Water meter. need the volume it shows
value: 665.6 gal
